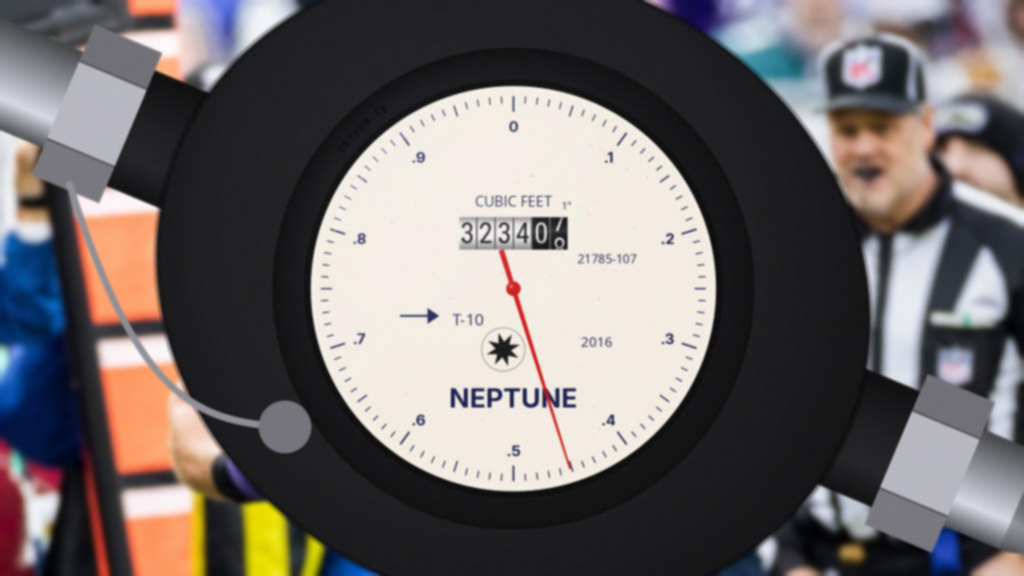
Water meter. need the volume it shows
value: 323407.45 ft³
